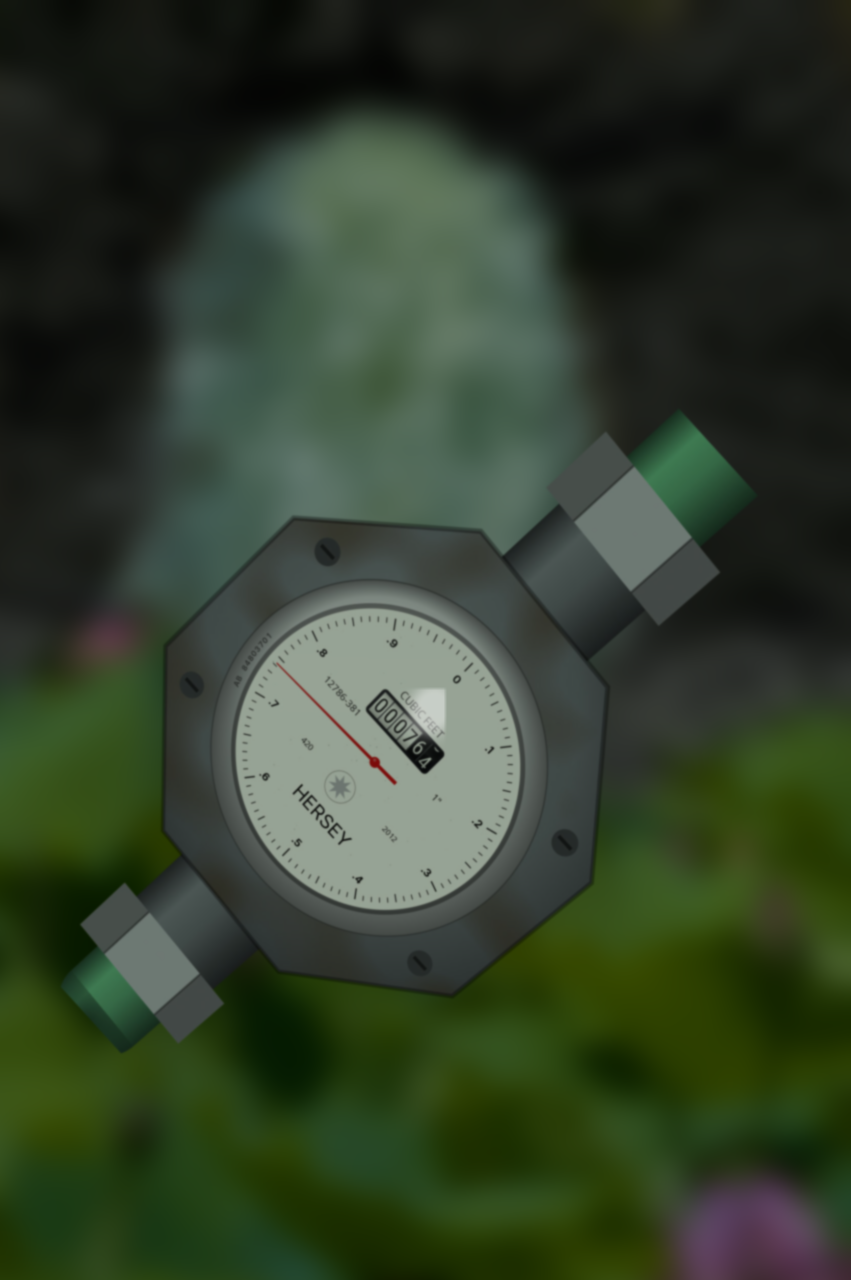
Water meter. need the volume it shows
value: 763.74 ft³
